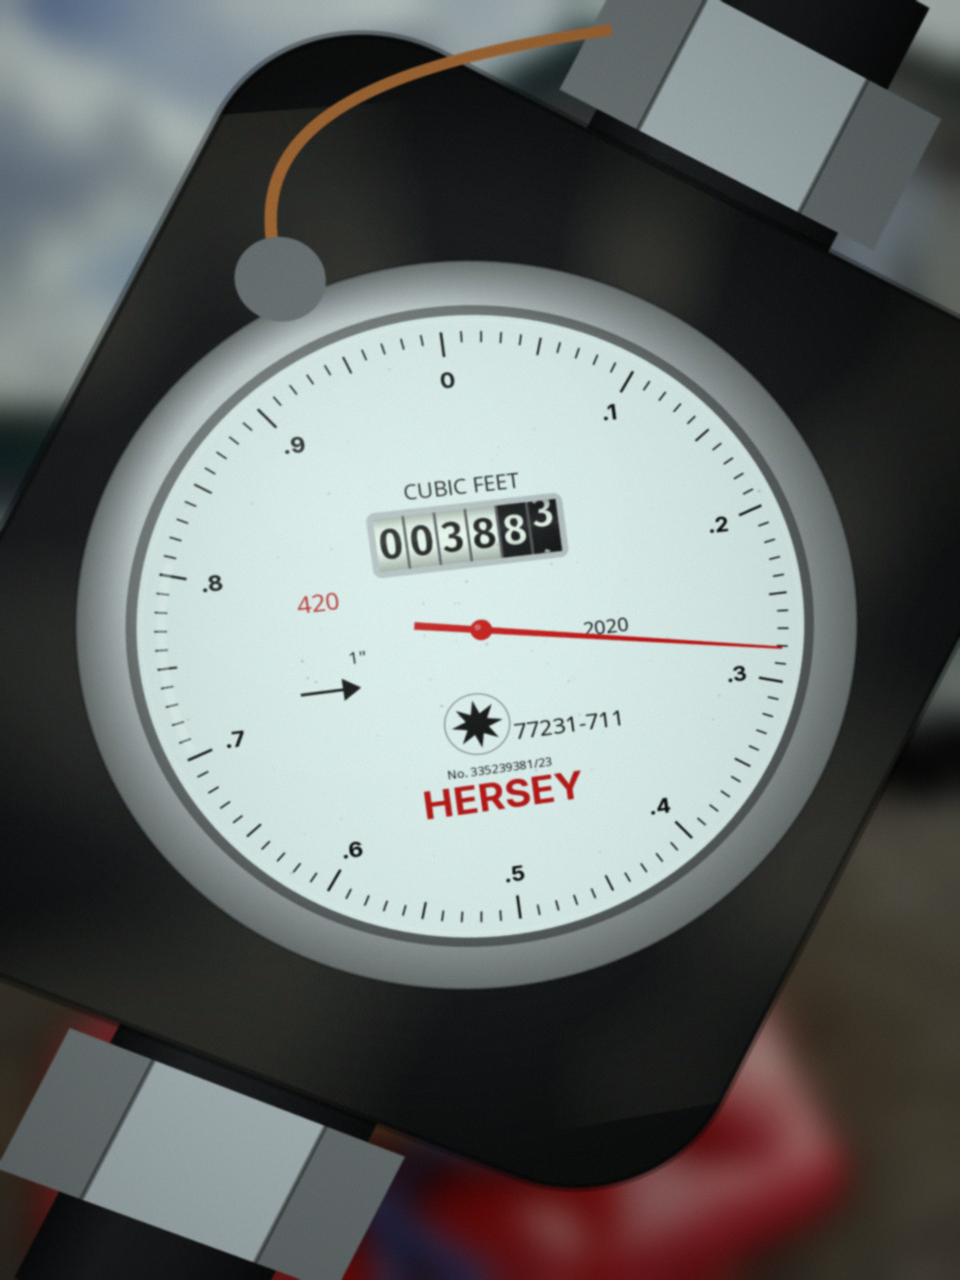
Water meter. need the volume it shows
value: 3883.28 ft³
